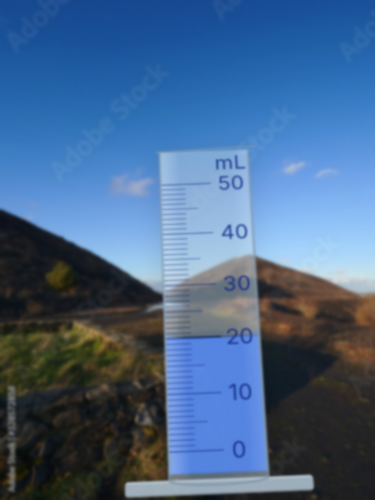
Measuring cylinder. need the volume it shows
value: 20 mL
